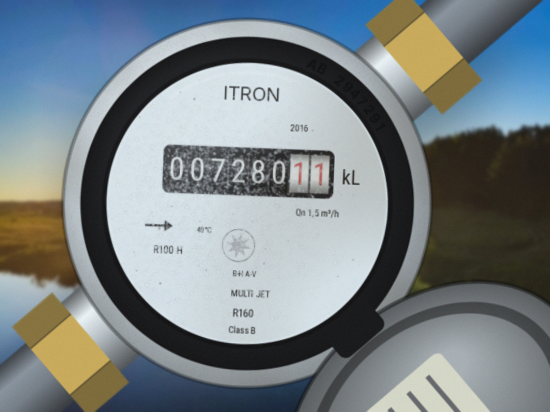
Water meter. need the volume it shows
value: 7280.11 kL
